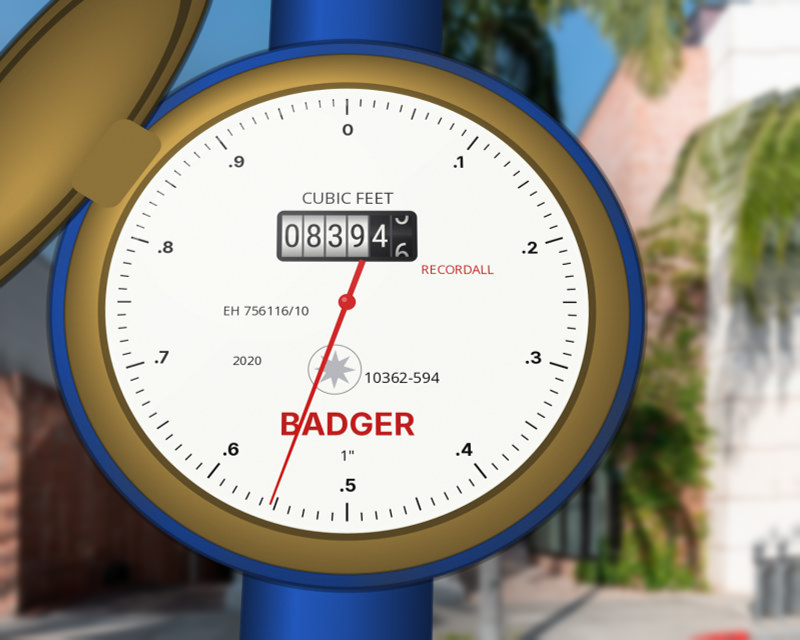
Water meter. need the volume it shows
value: 83945.55 ft³
